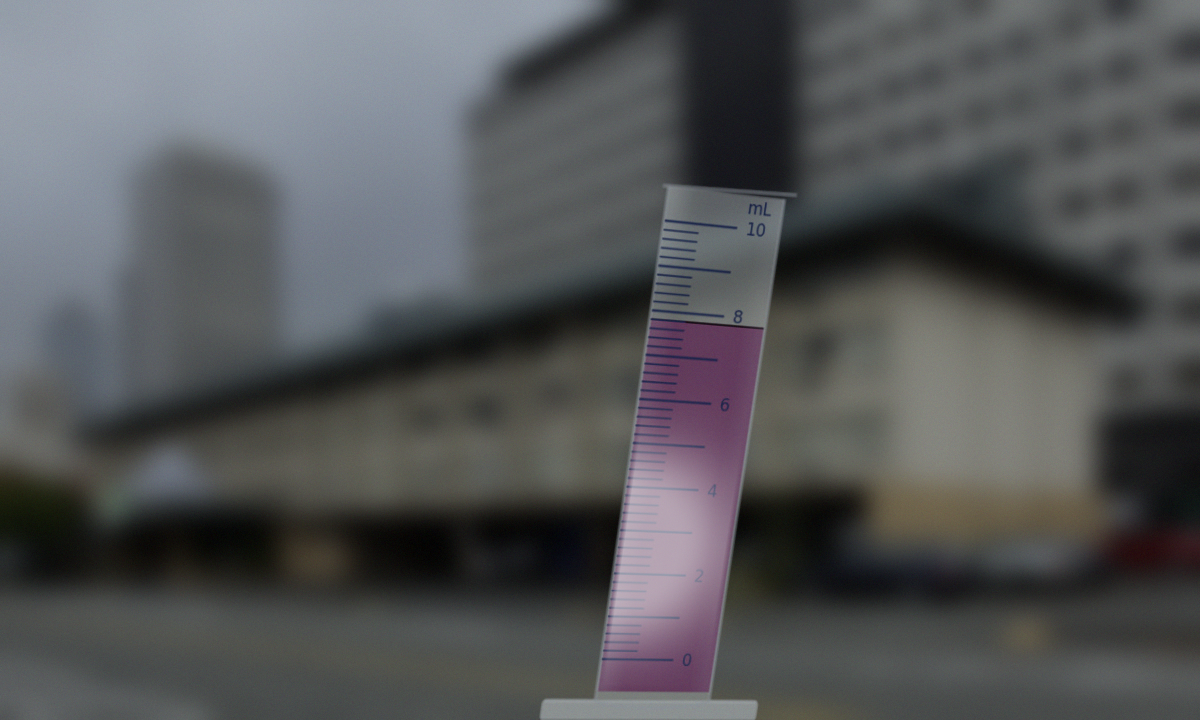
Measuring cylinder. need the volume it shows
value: 7.8 mL
